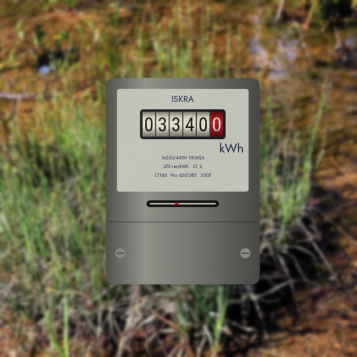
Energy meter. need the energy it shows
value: 3340.0 kWh
